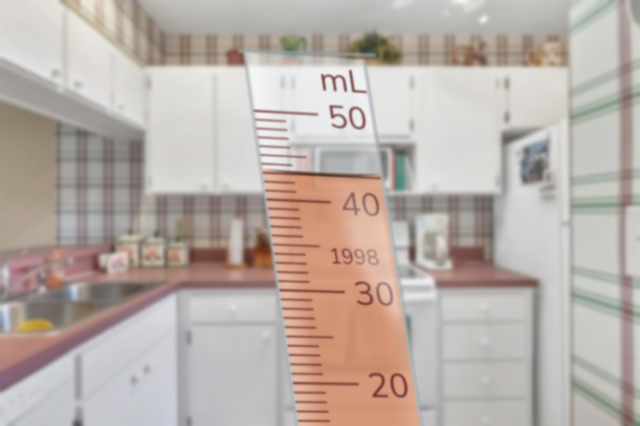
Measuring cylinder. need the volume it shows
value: 43 mL
